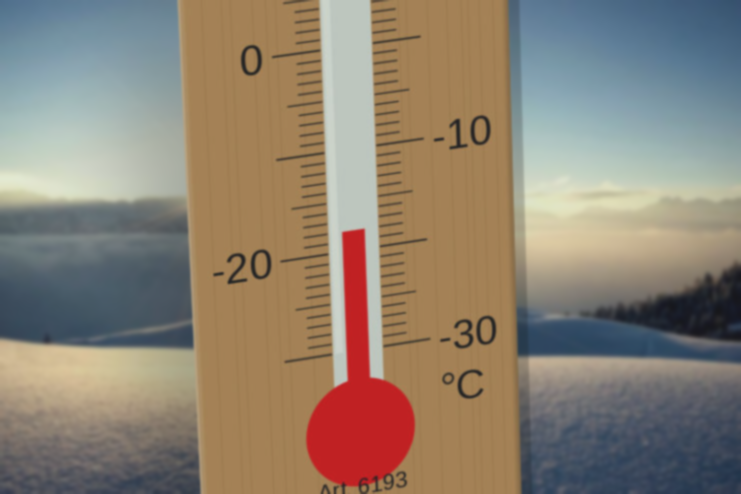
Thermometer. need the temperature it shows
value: -18 °C
